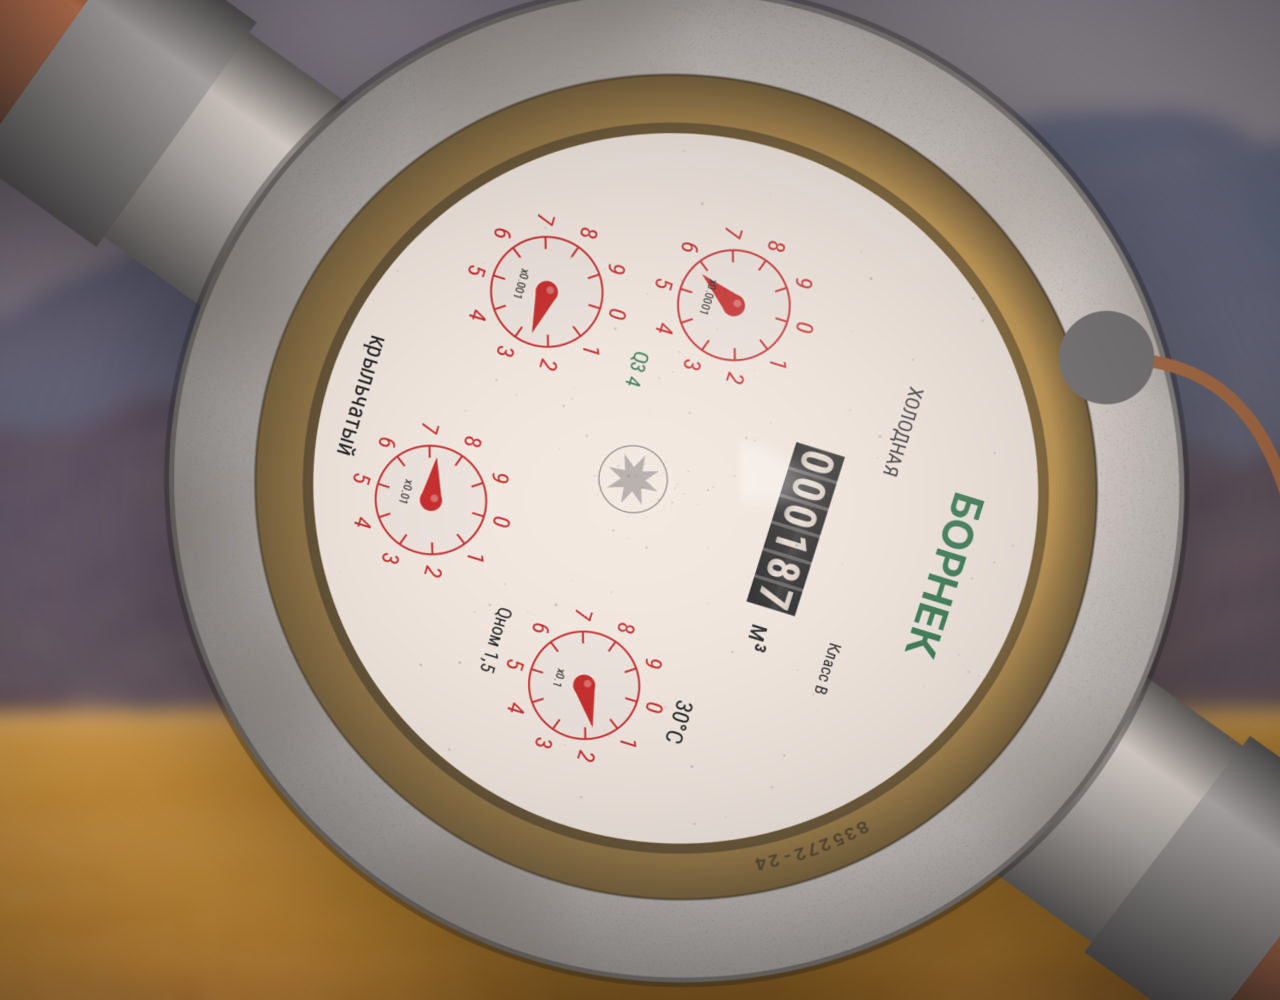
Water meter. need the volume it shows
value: 187.1725 m³
